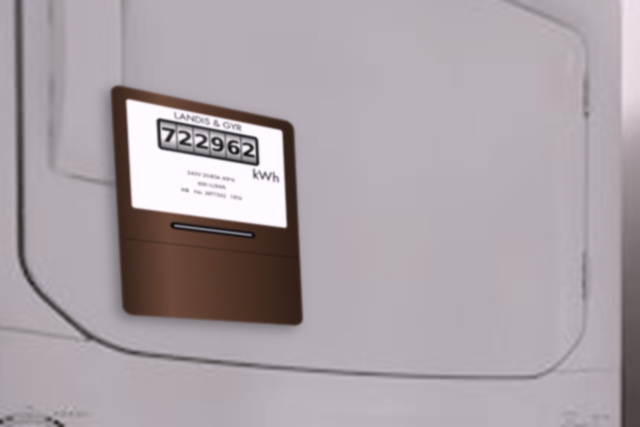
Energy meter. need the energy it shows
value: 722962 kWh
